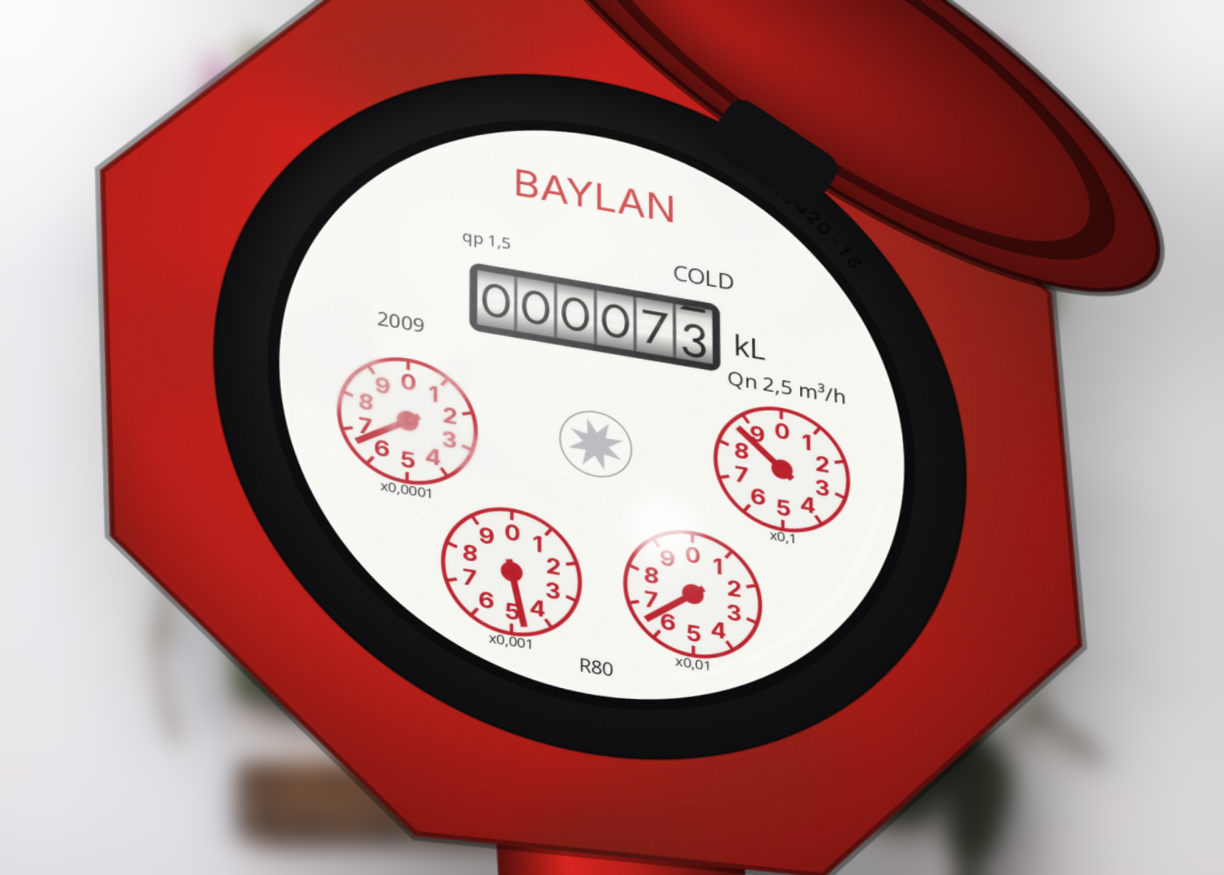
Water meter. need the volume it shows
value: 72.8646 kL
